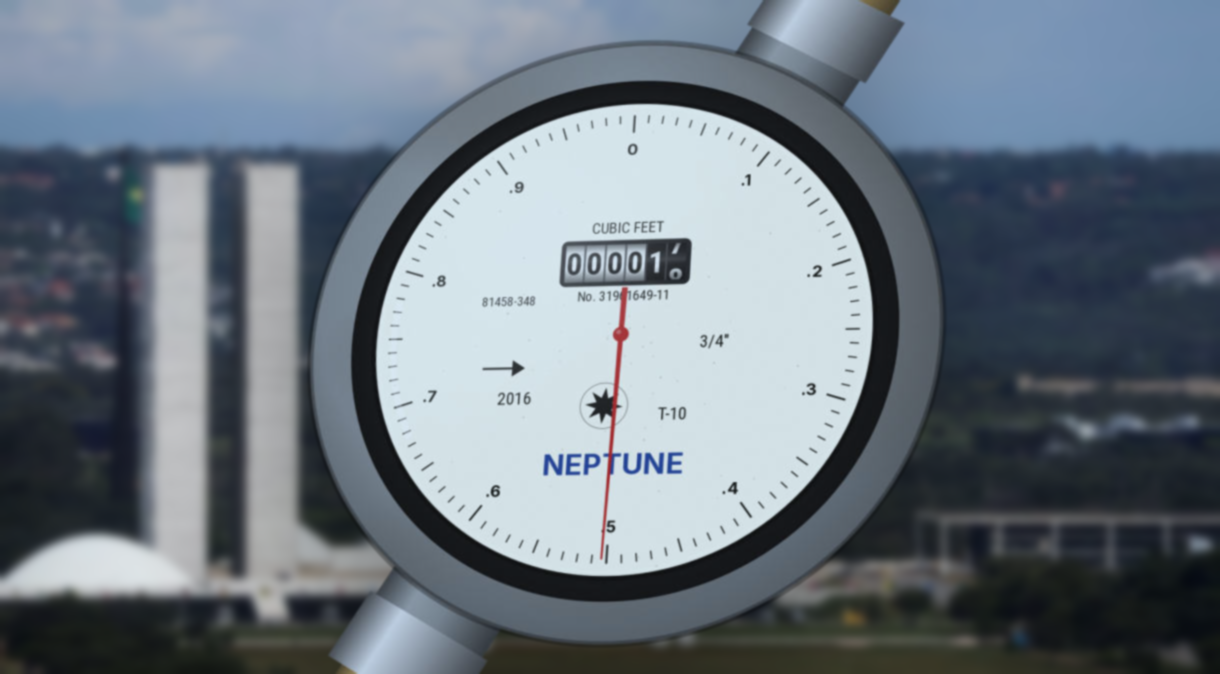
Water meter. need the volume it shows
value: 17.50 ft³
